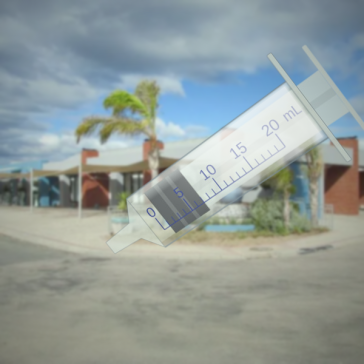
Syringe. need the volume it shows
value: 1 mL
